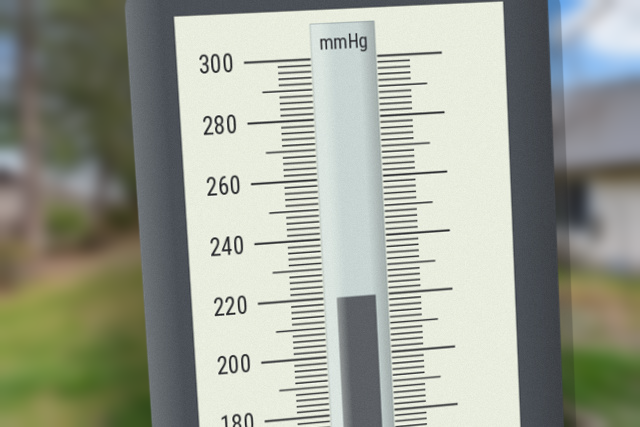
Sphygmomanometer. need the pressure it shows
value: 220 mmHg
